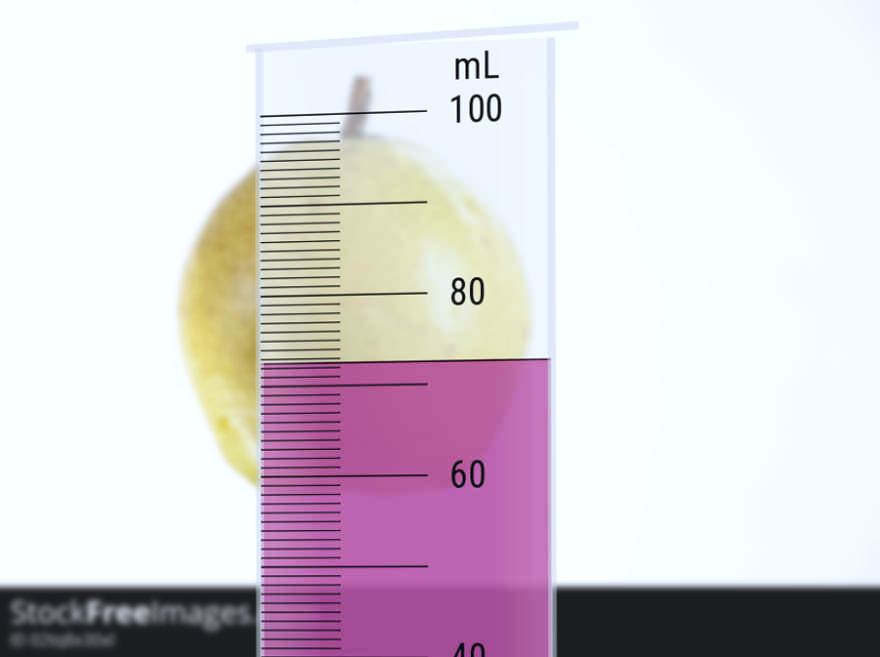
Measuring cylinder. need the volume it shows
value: 72.5 mL
